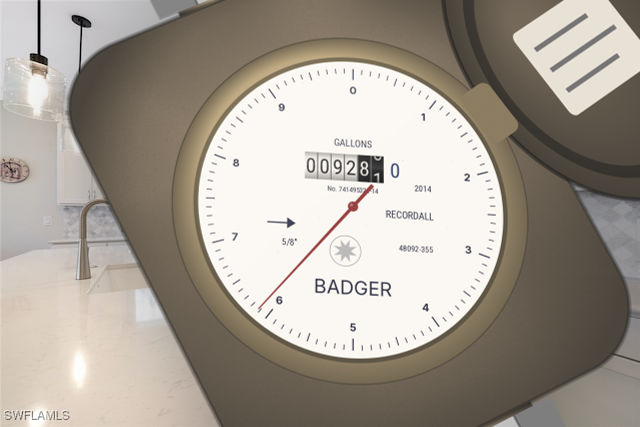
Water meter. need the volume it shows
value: 92806.1 gal
